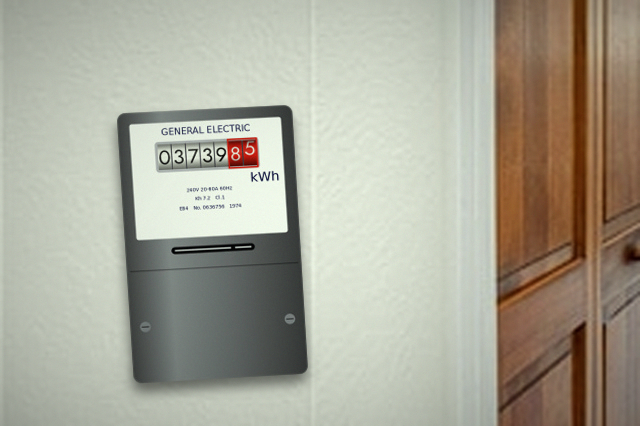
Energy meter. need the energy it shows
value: 3739.85 kWh
